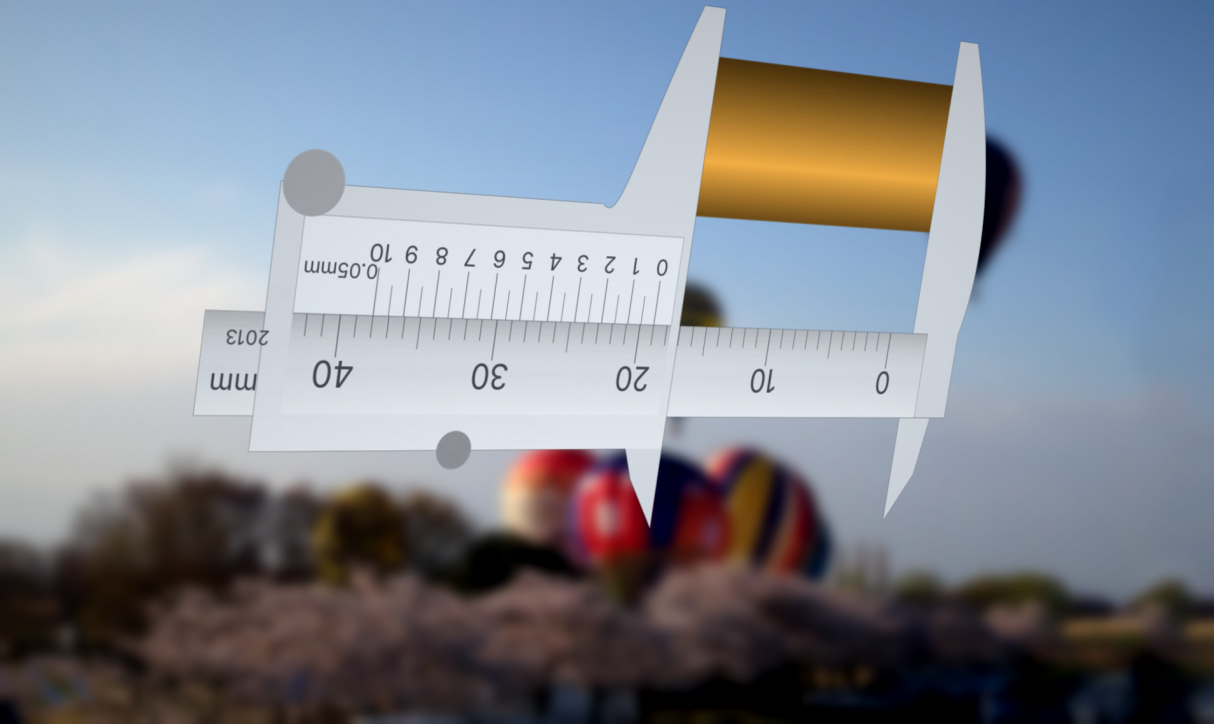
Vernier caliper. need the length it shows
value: 19.0 mm
